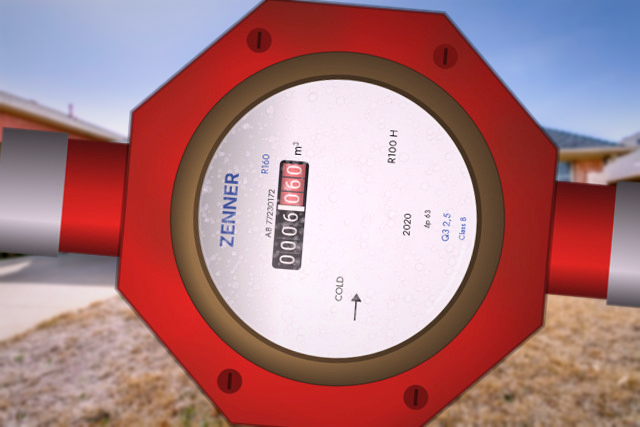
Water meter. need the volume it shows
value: 6.060 m³
